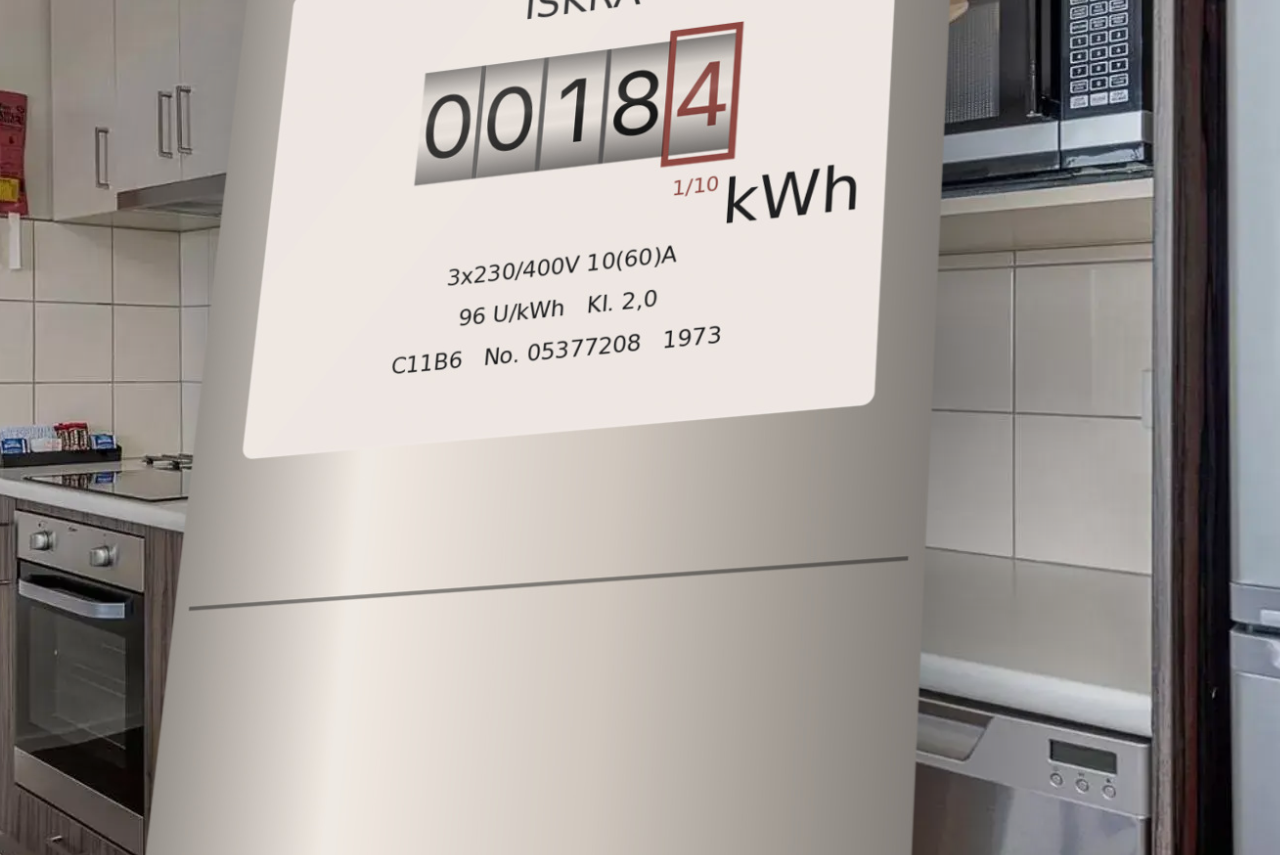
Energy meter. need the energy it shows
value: 18.4 kWh
